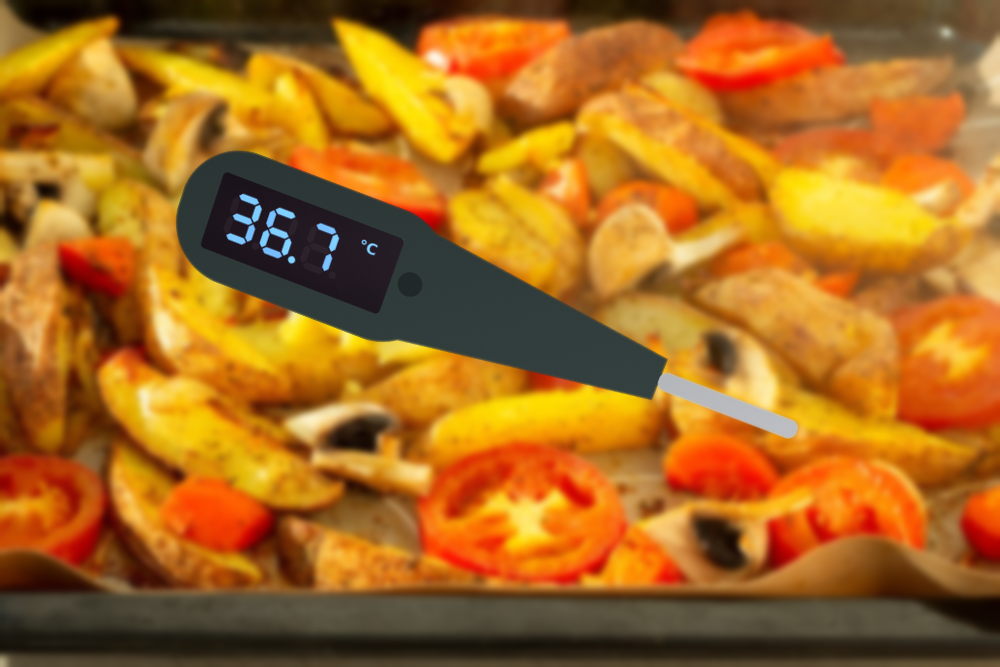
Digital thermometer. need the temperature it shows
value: 36.7 °C
